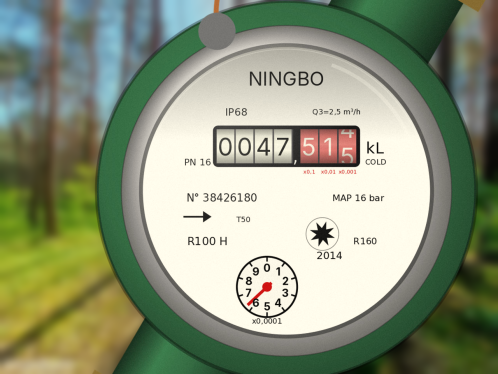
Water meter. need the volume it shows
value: 47.5146 kL
